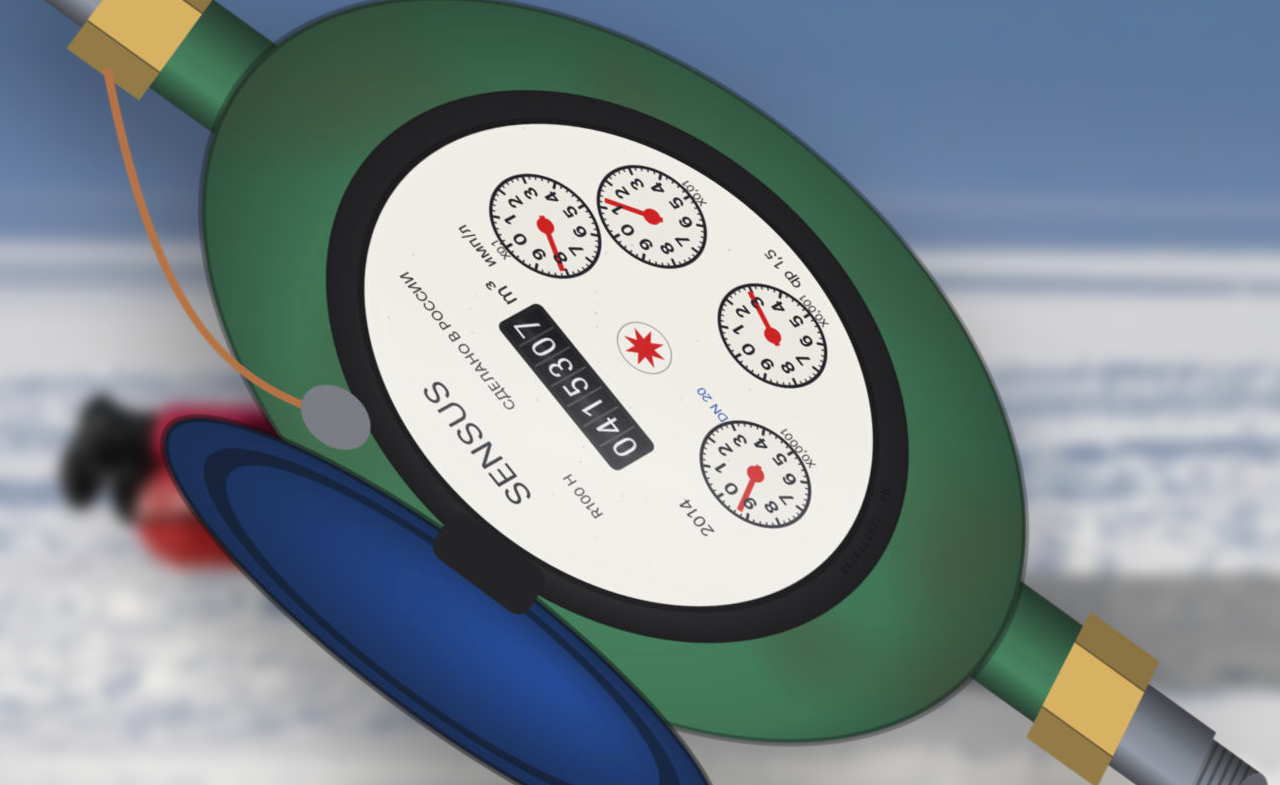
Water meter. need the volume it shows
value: 415307.8129 m³
